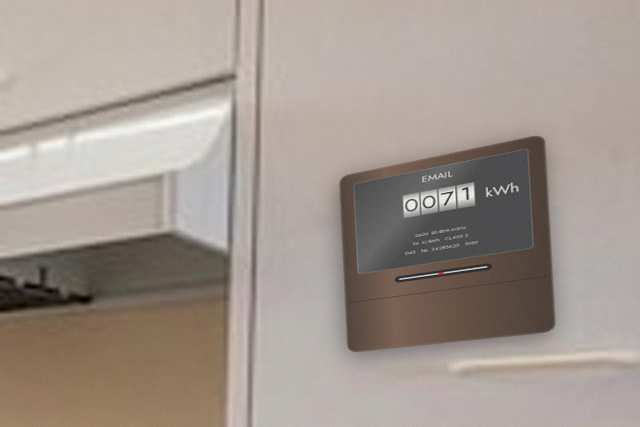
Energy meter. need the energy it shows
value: 71 kWh
